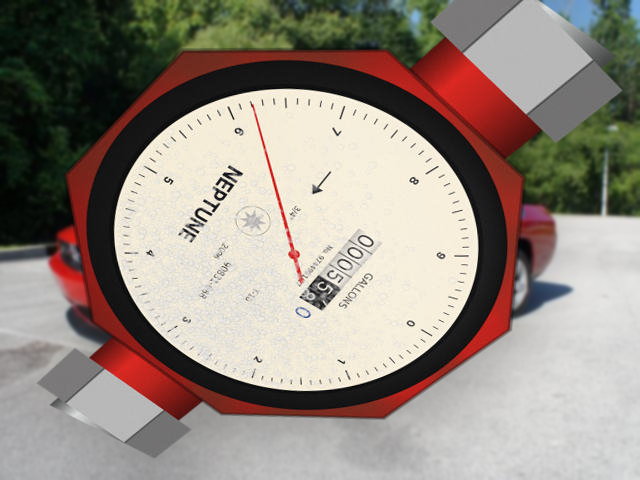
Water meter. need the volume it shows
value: 5576.2 gal
